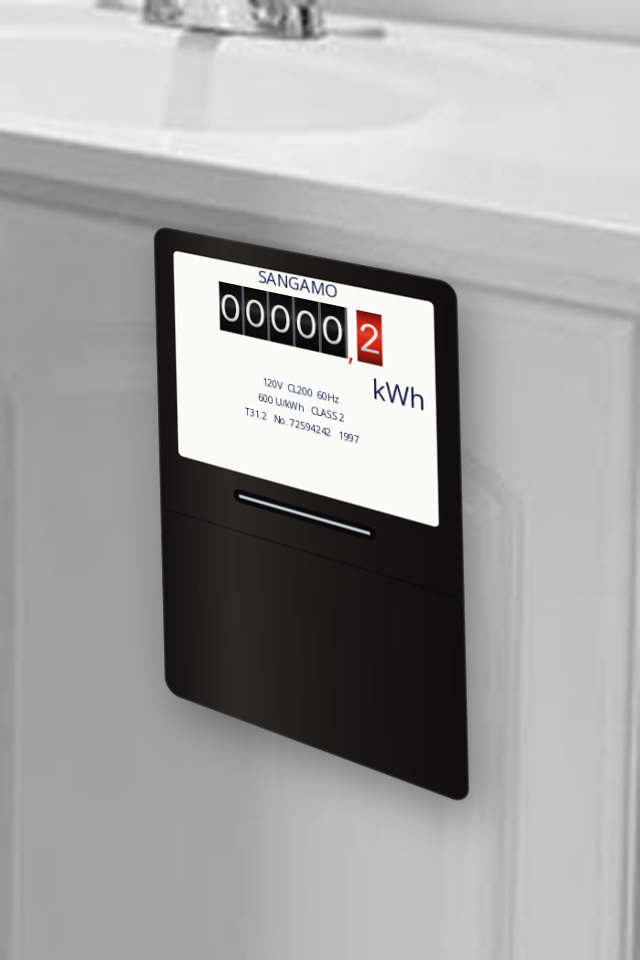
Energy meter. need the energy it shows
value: 0.2 kWh
